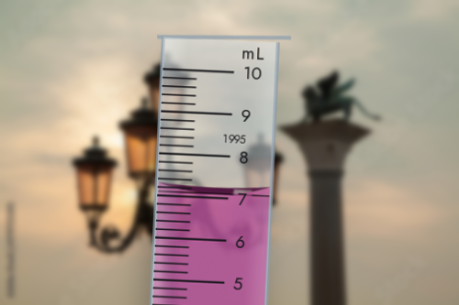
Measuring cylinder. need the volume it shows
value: 7.1 mL
